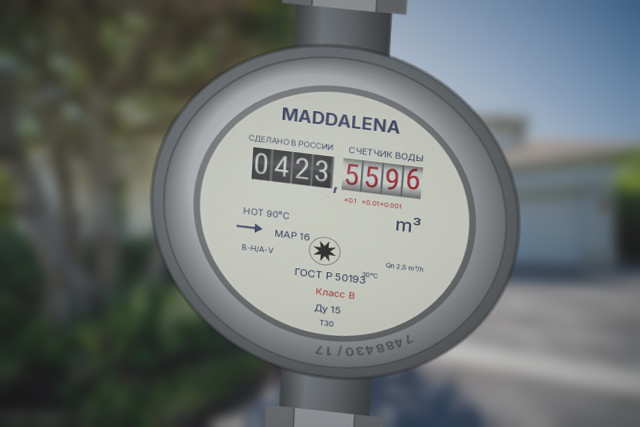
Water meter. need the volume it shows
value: 423.5596 m³
